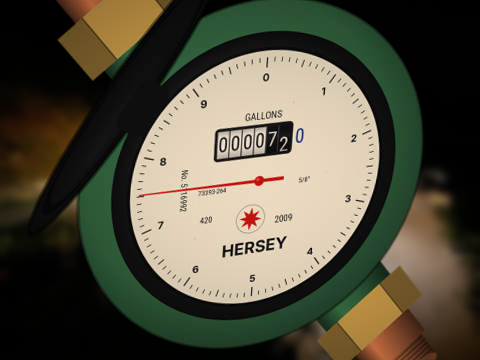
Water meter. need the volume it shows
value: 717.5 gal
